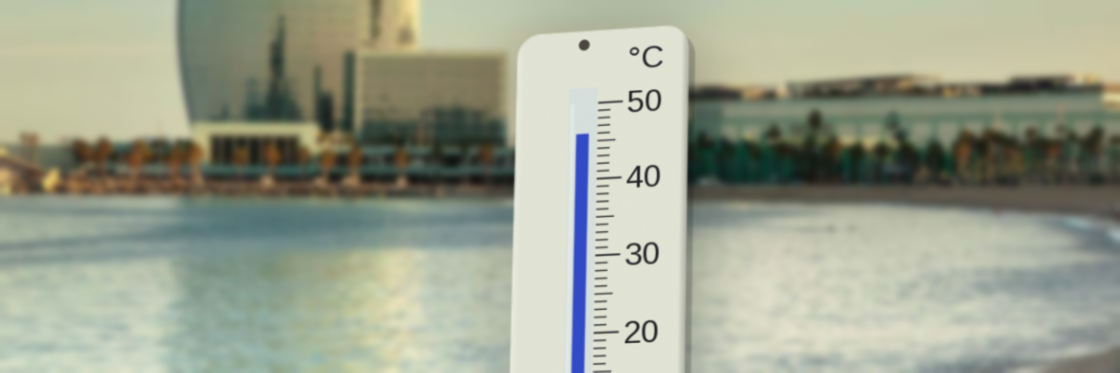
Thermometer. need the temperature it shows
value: 46 °C
